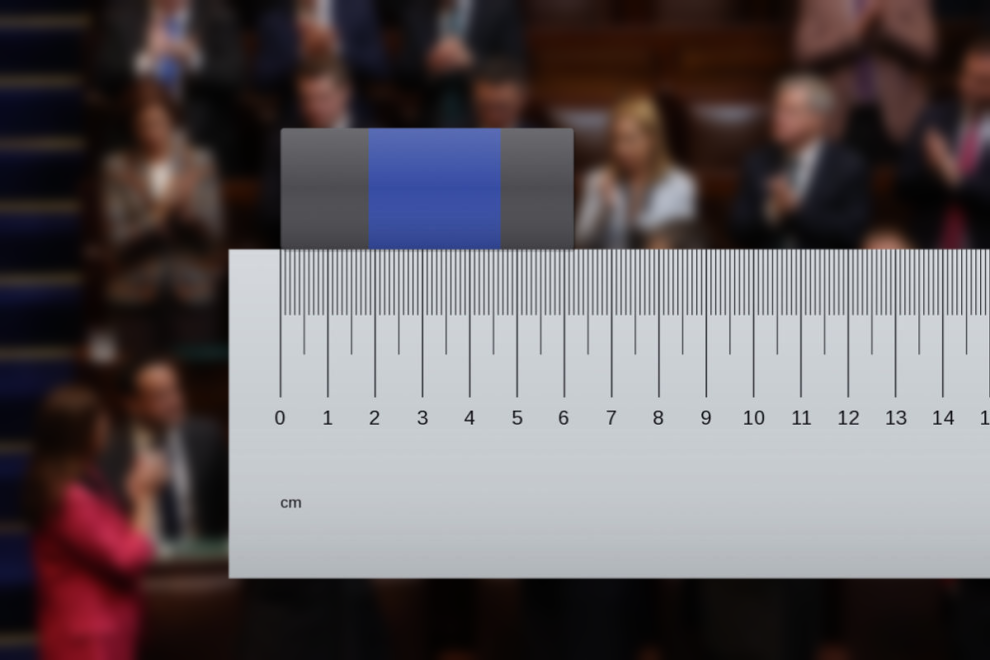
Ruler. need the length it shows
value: 6.2 cm
